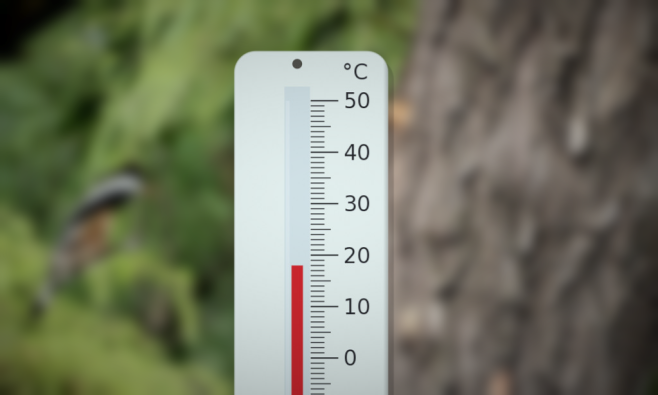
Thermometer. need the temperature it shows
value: 18 °C
